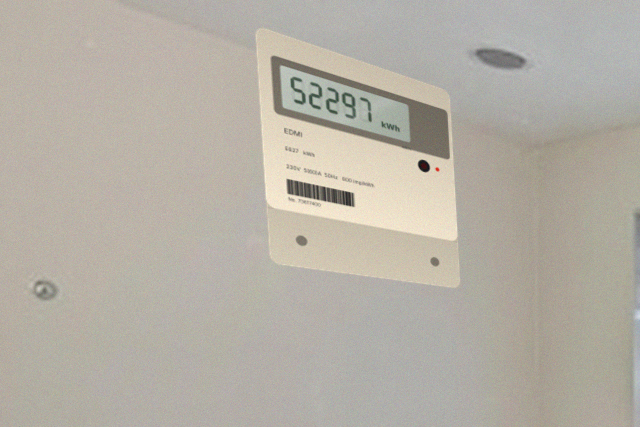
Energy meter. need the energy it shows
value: 52297 kWh
